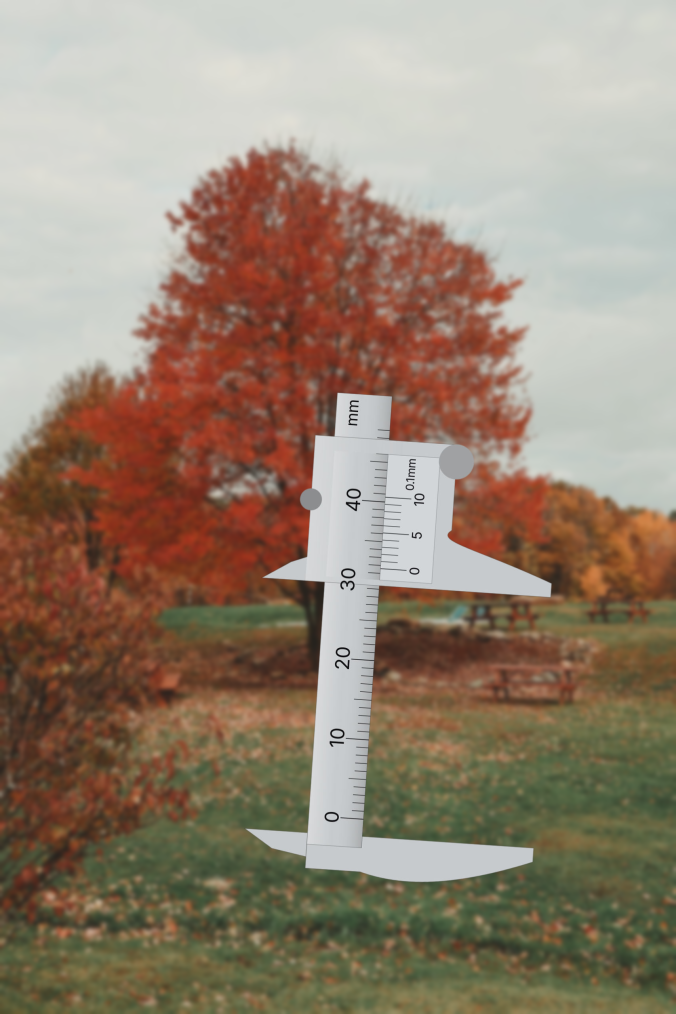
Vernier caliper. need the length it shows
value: 31.6 mm
